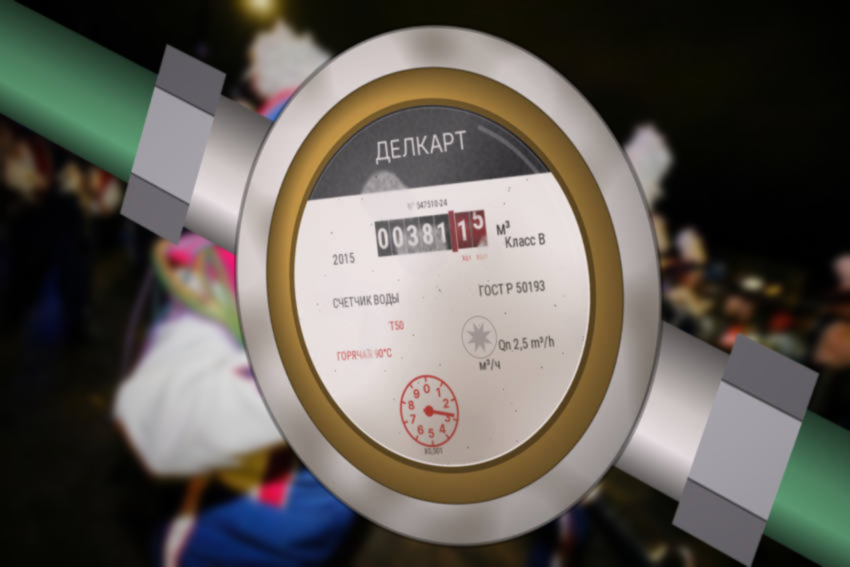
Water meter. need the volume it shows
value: 381.152 m³
